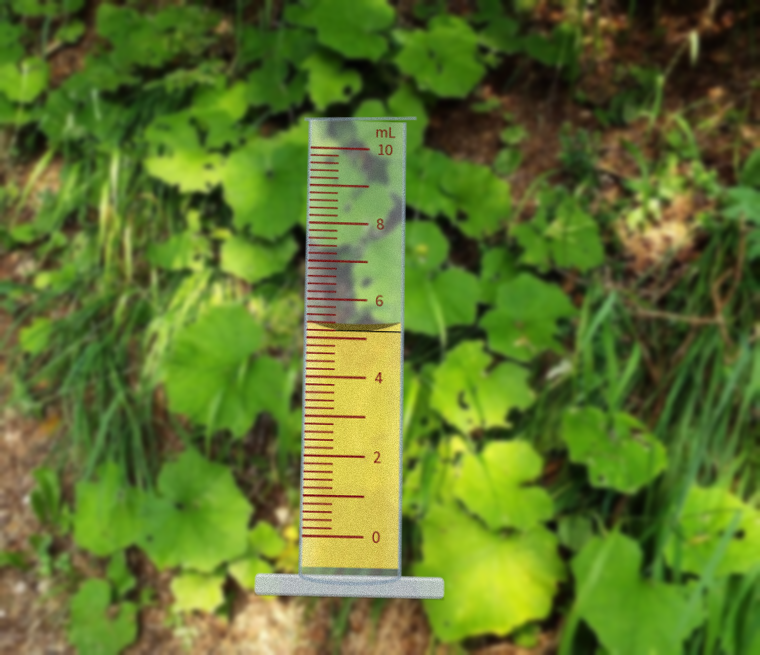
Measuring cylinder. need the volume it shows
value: 5.2 mL
